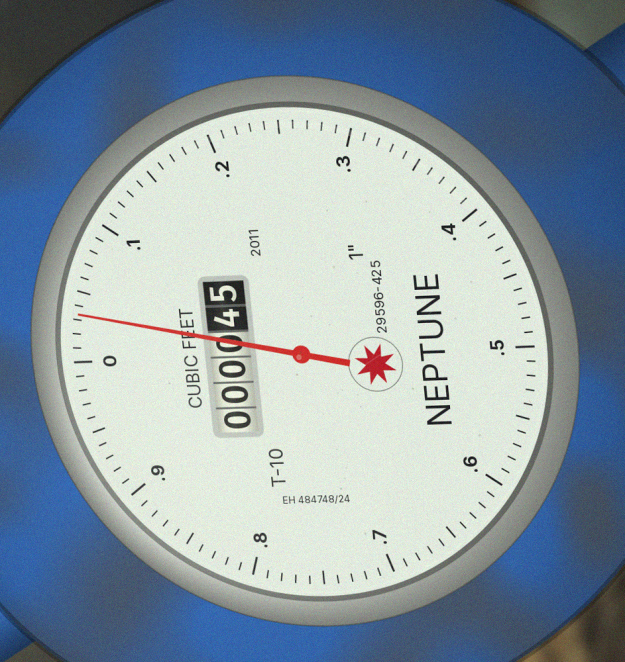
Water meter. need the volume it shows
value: 45.03 ft³
